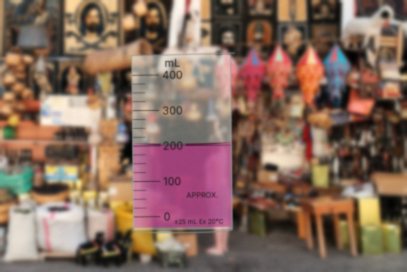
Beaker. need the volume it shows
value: 200 mL
